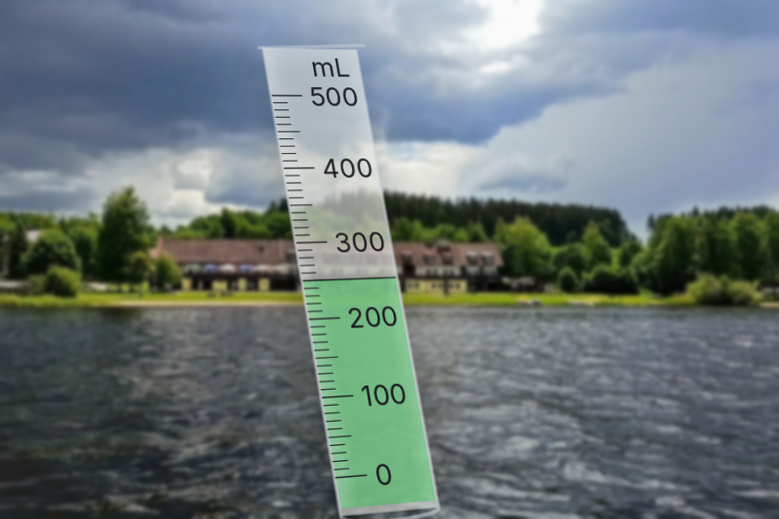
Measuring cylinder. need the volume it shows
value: 250 mL
